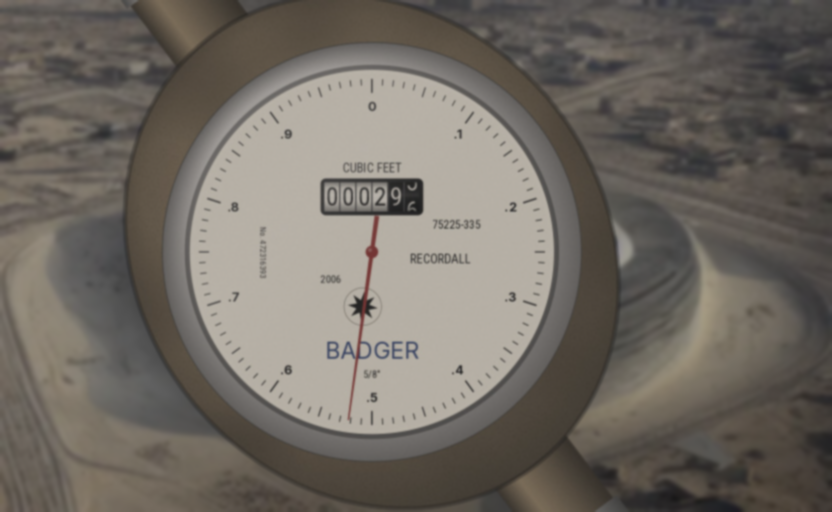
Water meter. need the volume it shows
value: 295.52 ft³
